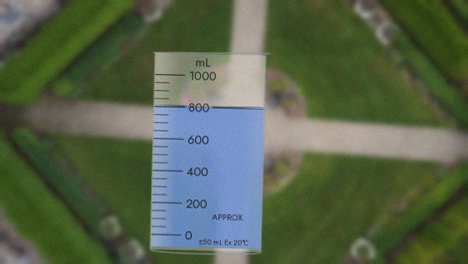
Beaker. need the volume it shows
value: 800 mL
